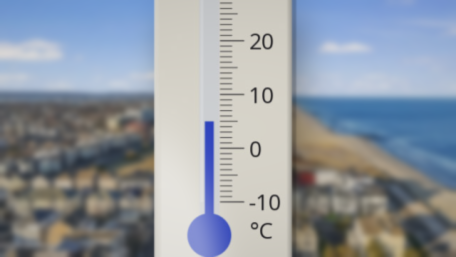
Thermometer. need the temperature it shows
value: 5 °C
